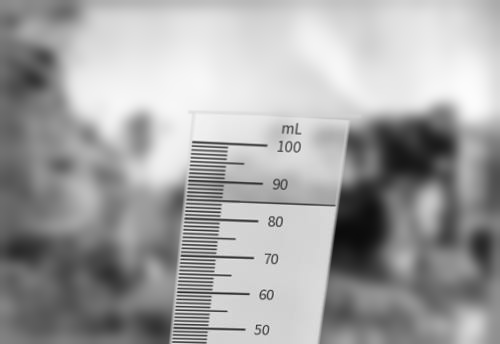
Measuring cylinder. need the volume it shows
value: 85 mL
